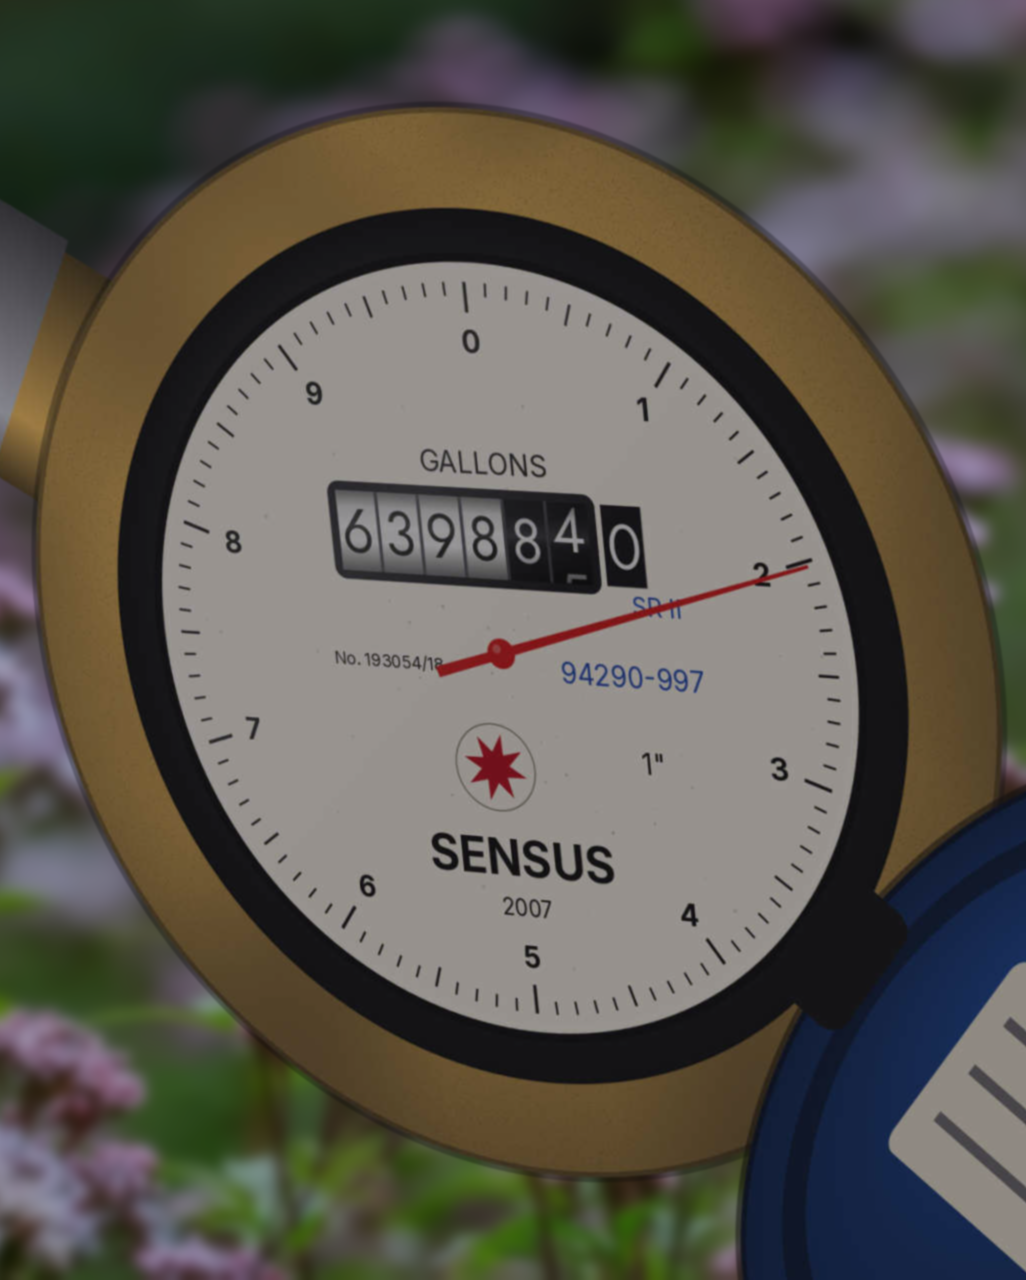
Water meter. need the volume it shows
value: 6398842.0 gal
